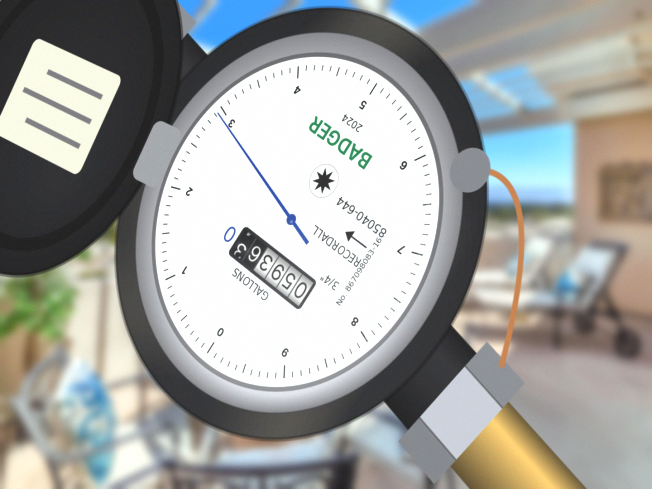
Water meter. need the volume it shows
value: 593632.9 gal
